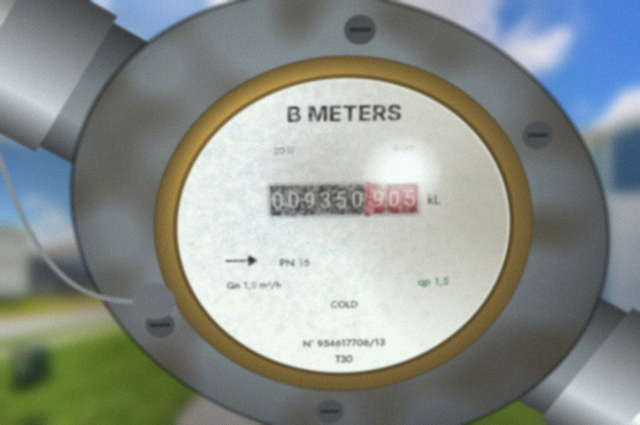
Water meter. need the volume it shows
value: 9350.905 kL
